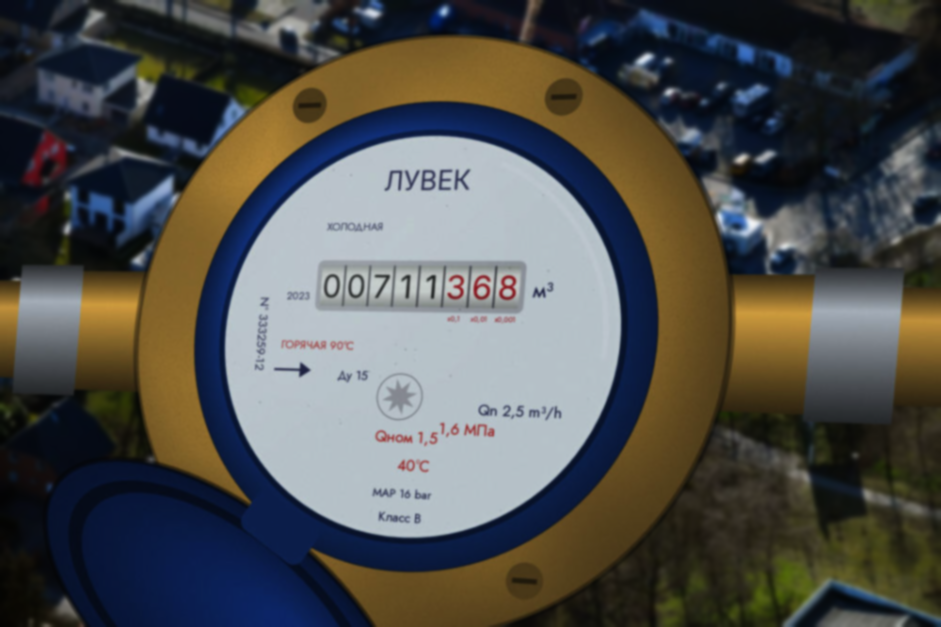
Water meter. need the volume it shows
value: 711.368 m³
